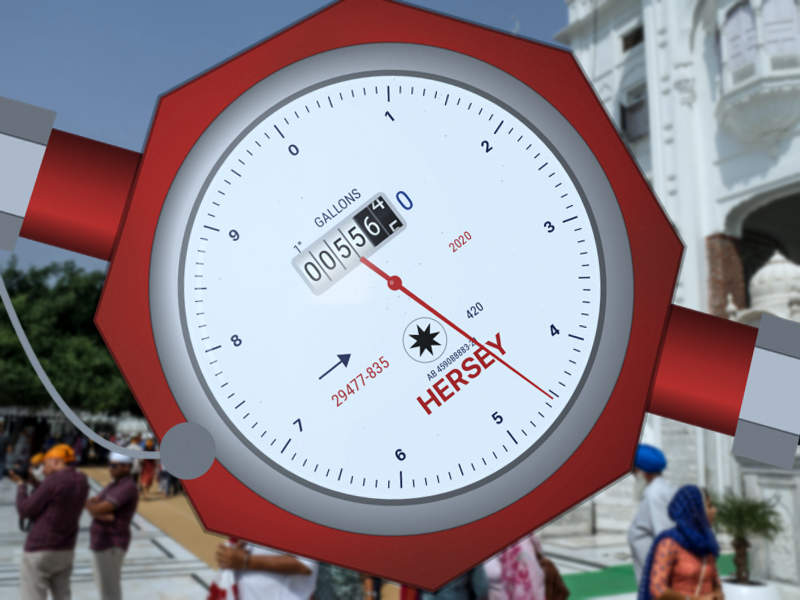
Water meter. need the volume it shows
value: 55644.5 gal
